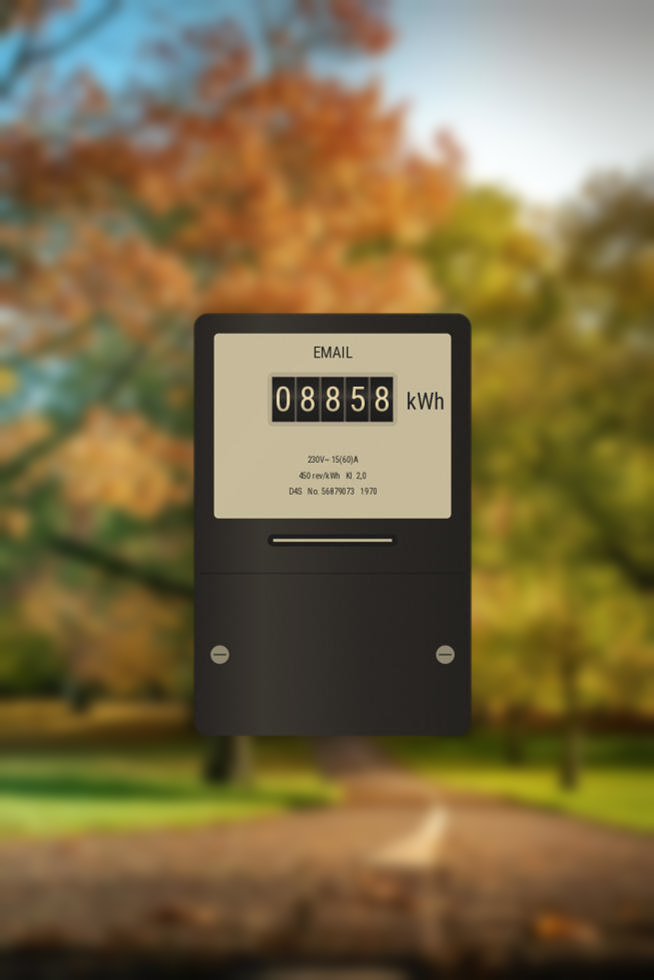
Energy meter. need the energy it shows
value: 8858 kWh
